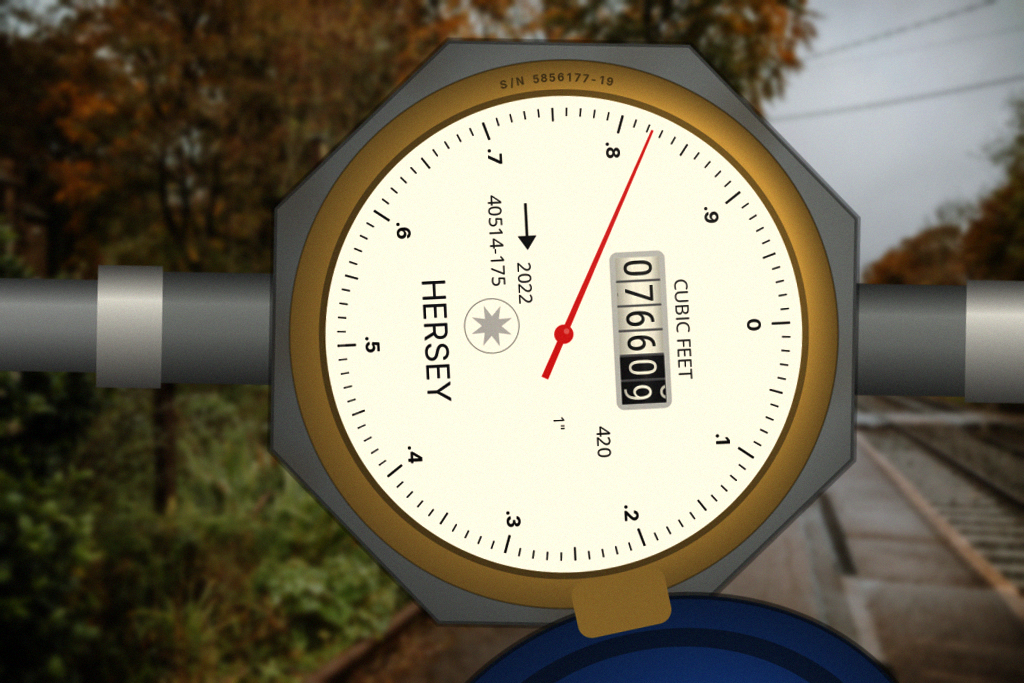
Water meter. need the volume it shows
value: 76608.82 ft³
